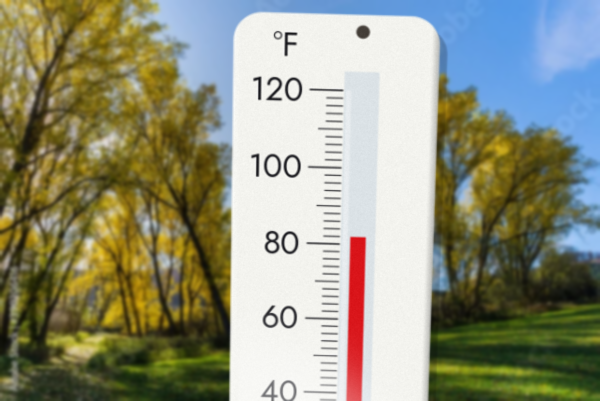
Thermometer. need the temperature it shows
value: 82 °F
